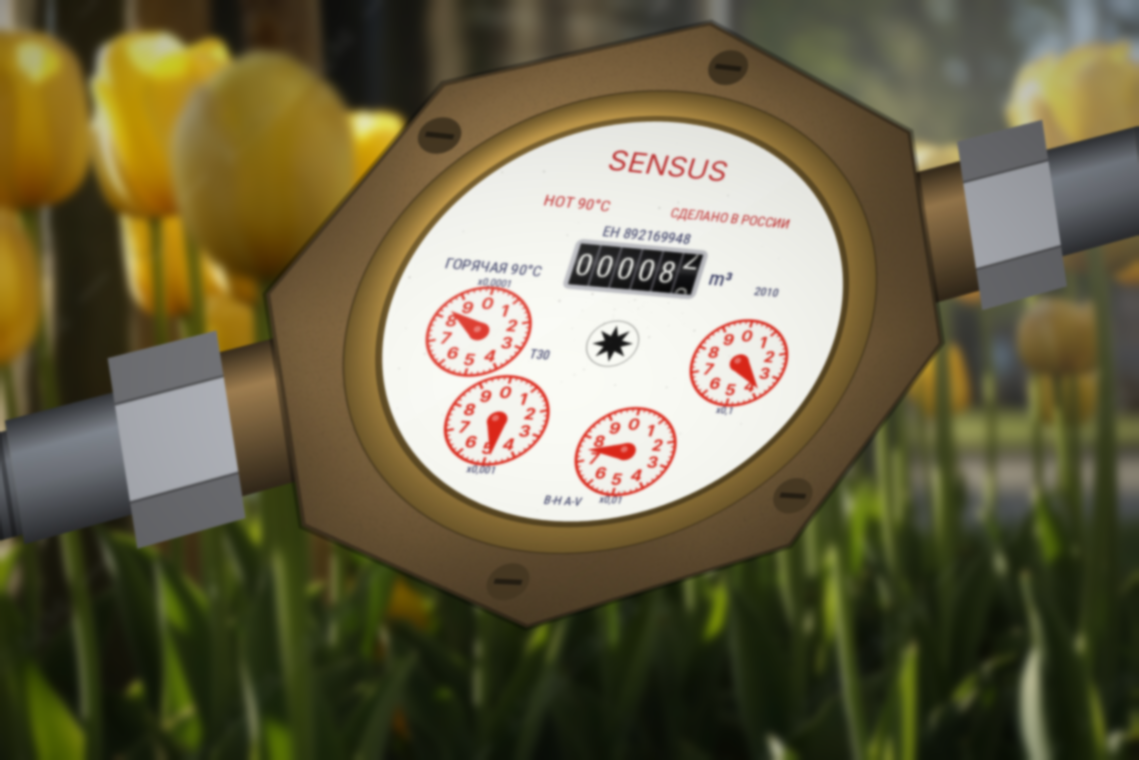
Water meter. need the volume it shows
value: 82.3748 m³
